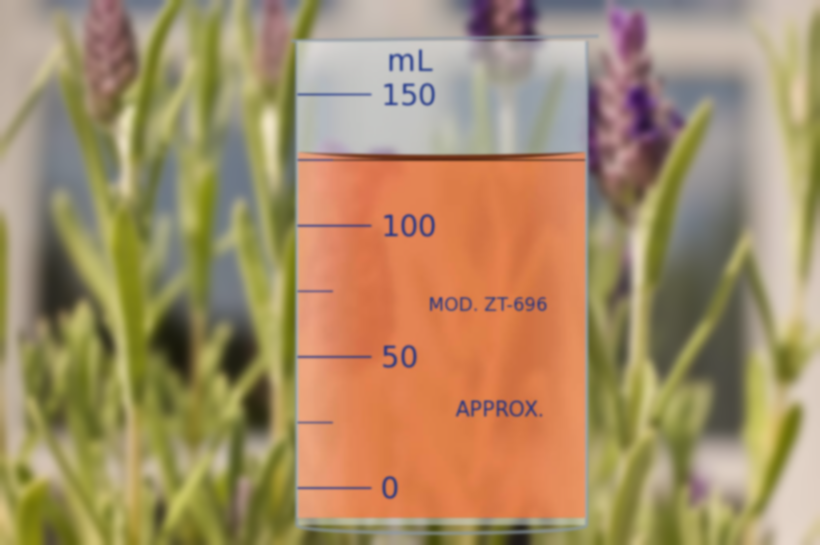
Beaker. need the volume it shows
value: 125 mL
